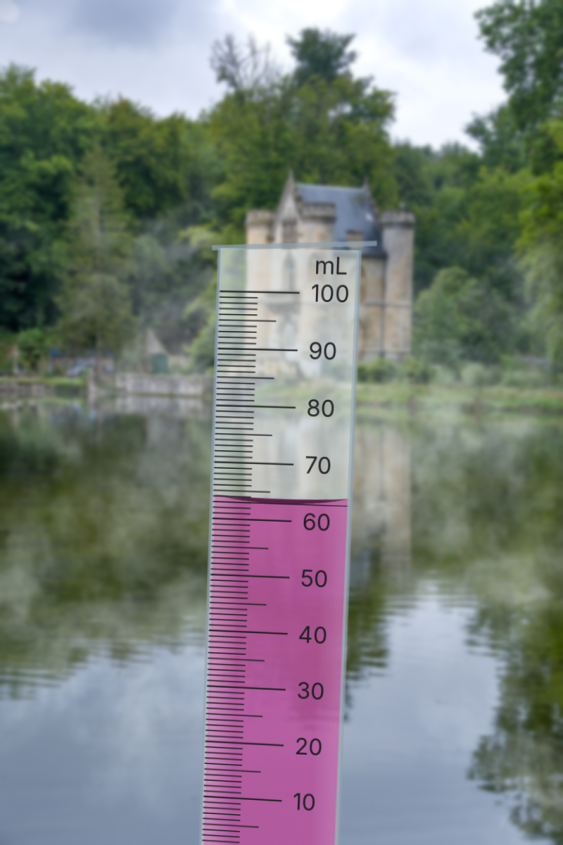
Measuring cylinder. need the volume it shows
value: 63 mL
